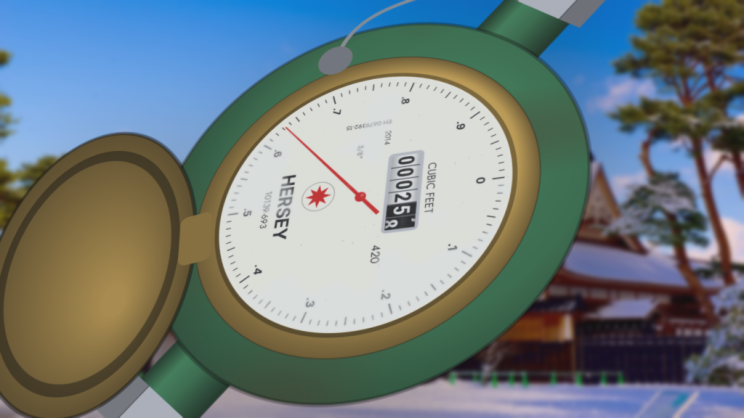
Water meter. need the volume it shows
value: 257.63 ft³
